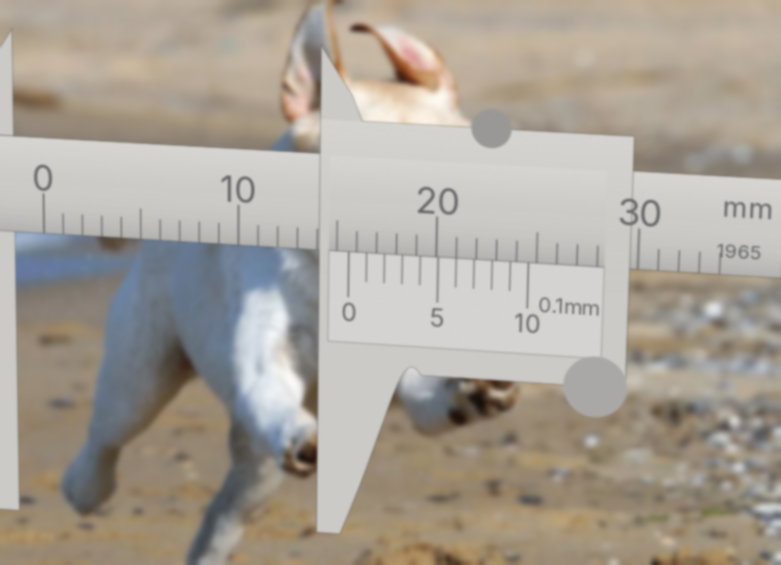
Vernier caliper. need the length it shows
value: 15.6 mm
